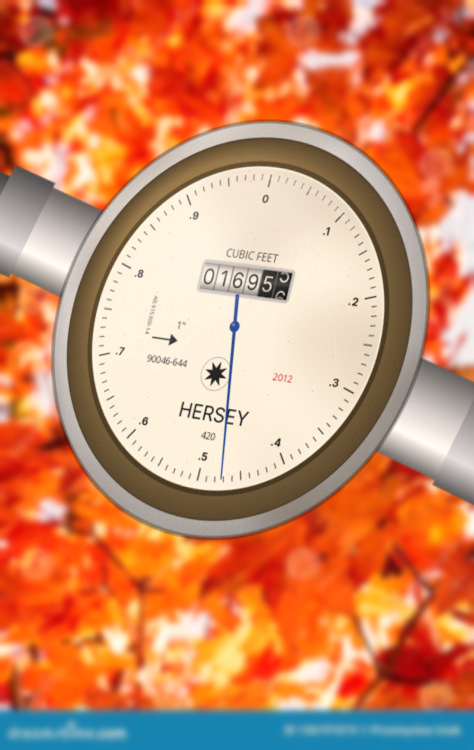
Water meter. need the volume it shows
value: 16955.47 ft³
